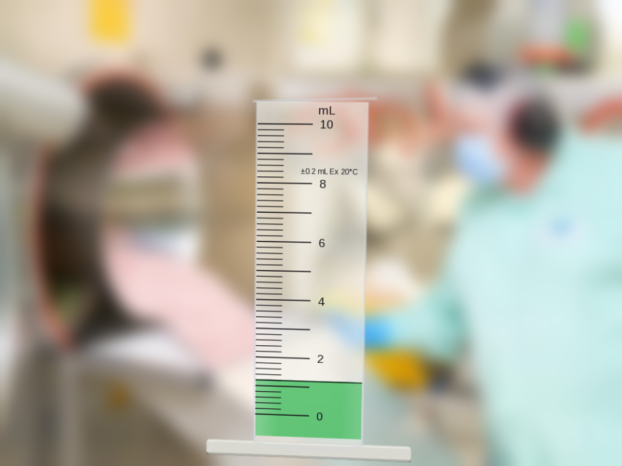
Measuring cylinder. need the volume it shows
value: 1.2 mL
